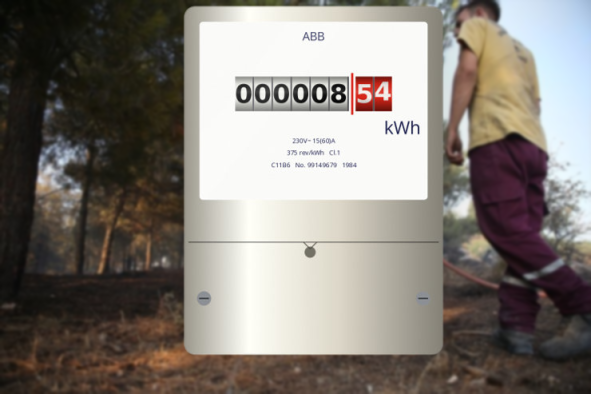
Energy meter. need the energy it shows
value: 8.54 kWh
